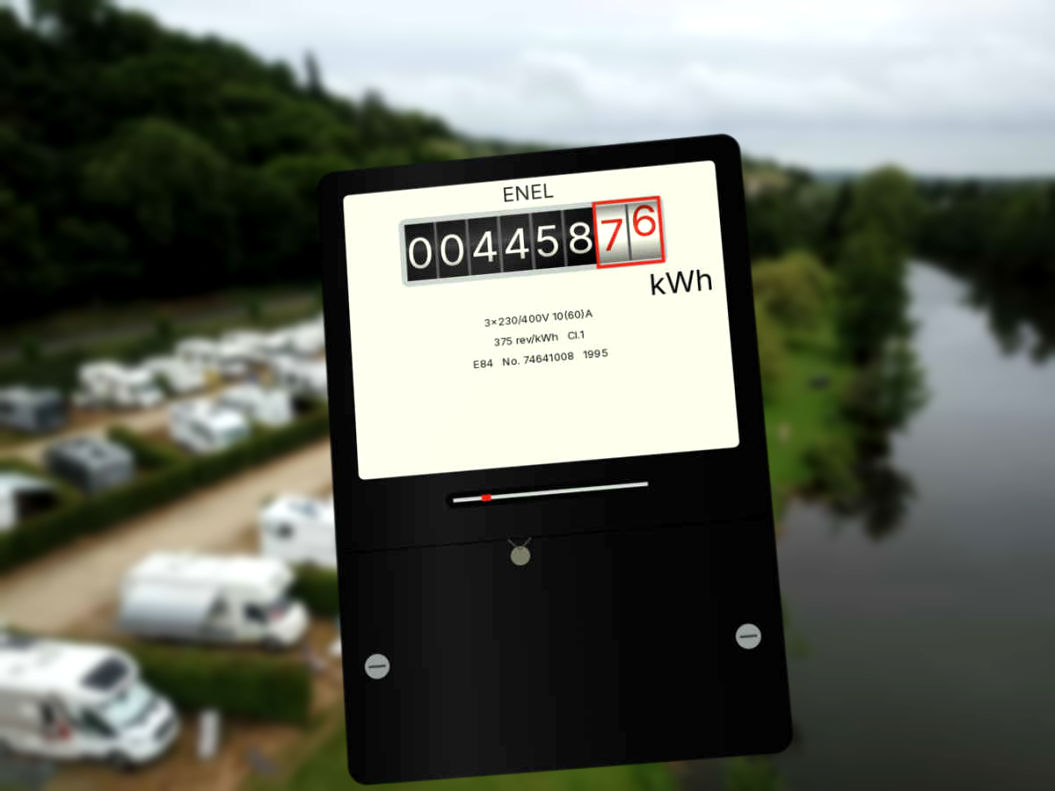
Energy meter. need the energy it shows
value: 4458.76 kWh
